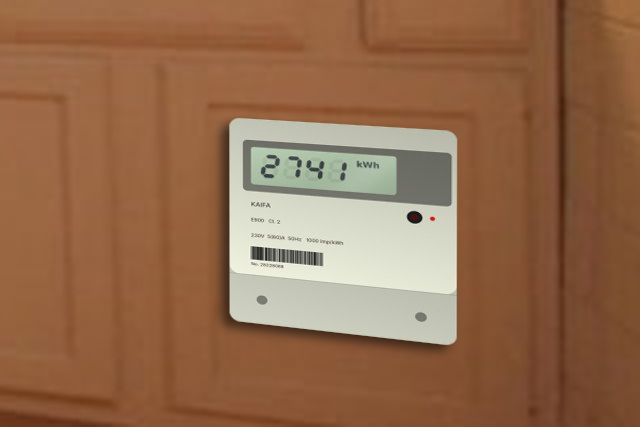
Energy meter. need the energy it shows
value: 2741 kWh
